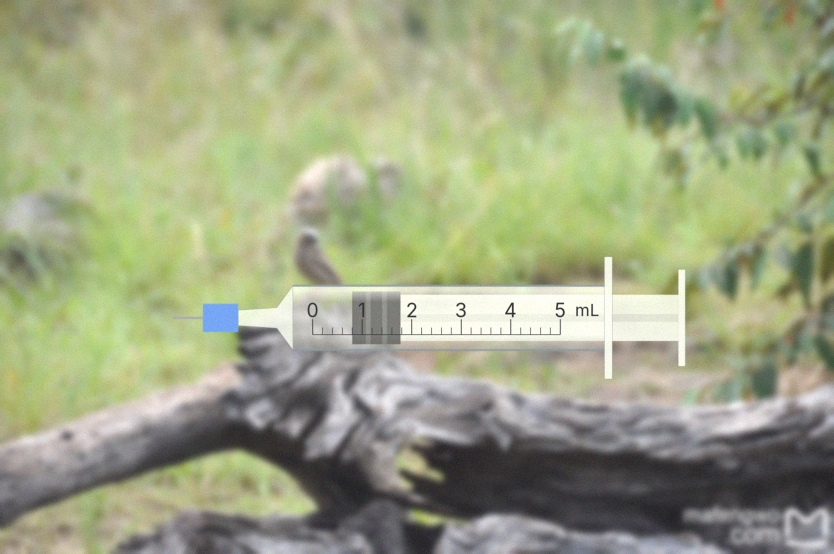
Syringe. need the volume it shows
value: 0.8 mL
